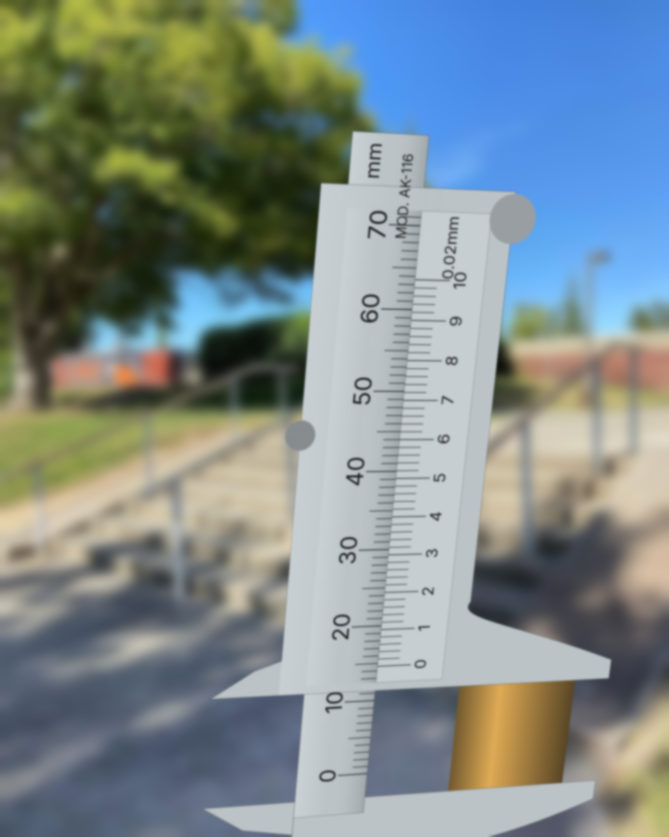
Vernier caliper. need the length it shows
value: 14.6 mm
